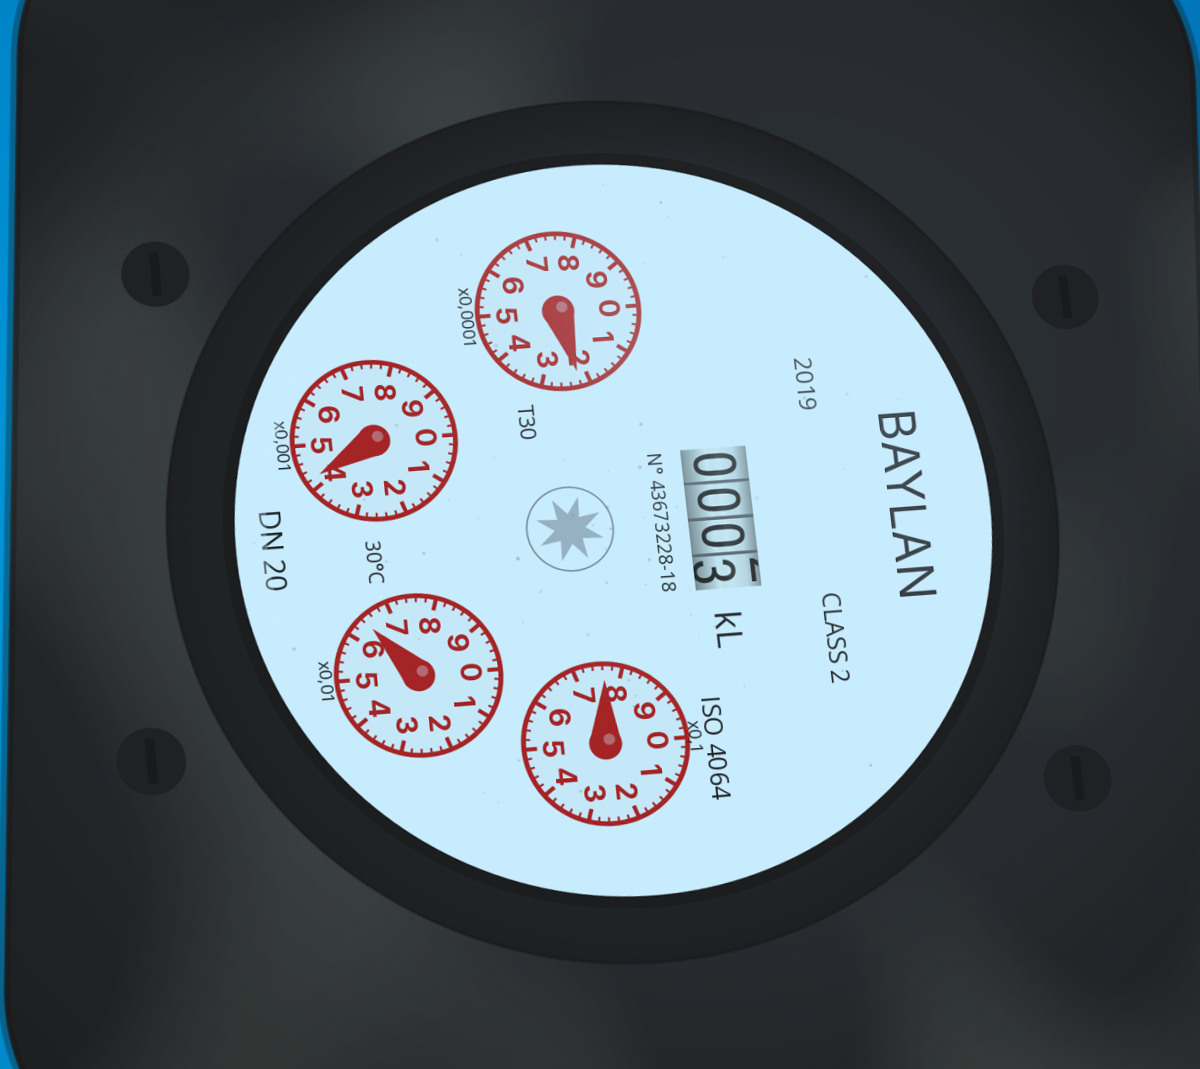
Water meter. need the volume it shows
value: 2.7642 kL
